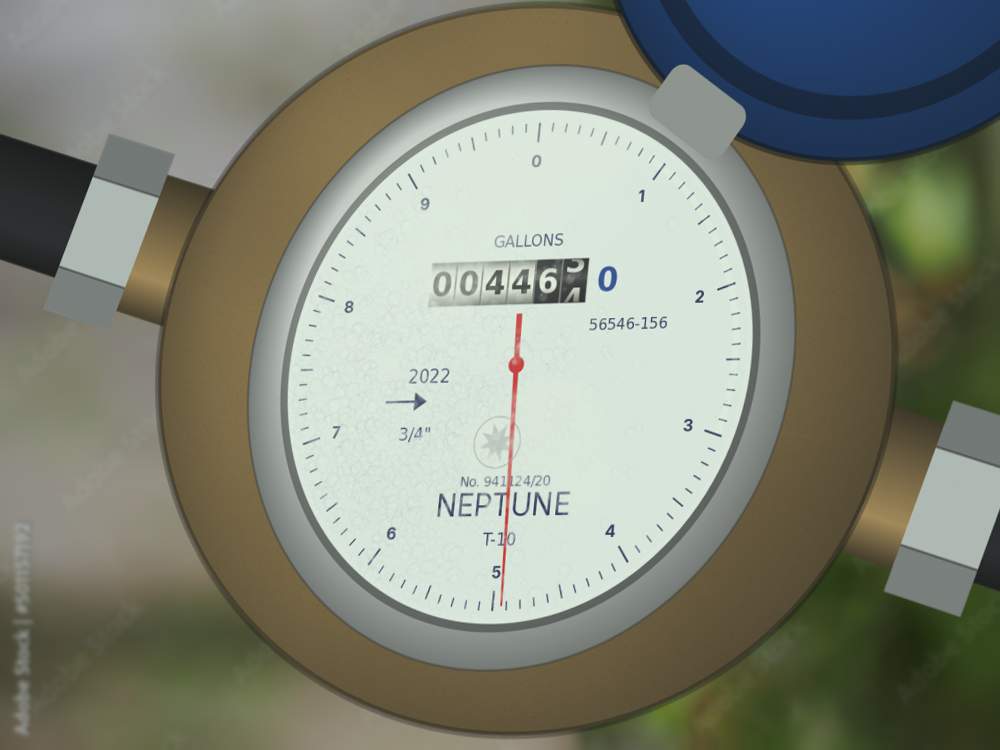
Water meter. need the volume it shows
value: 44634.9 gal
